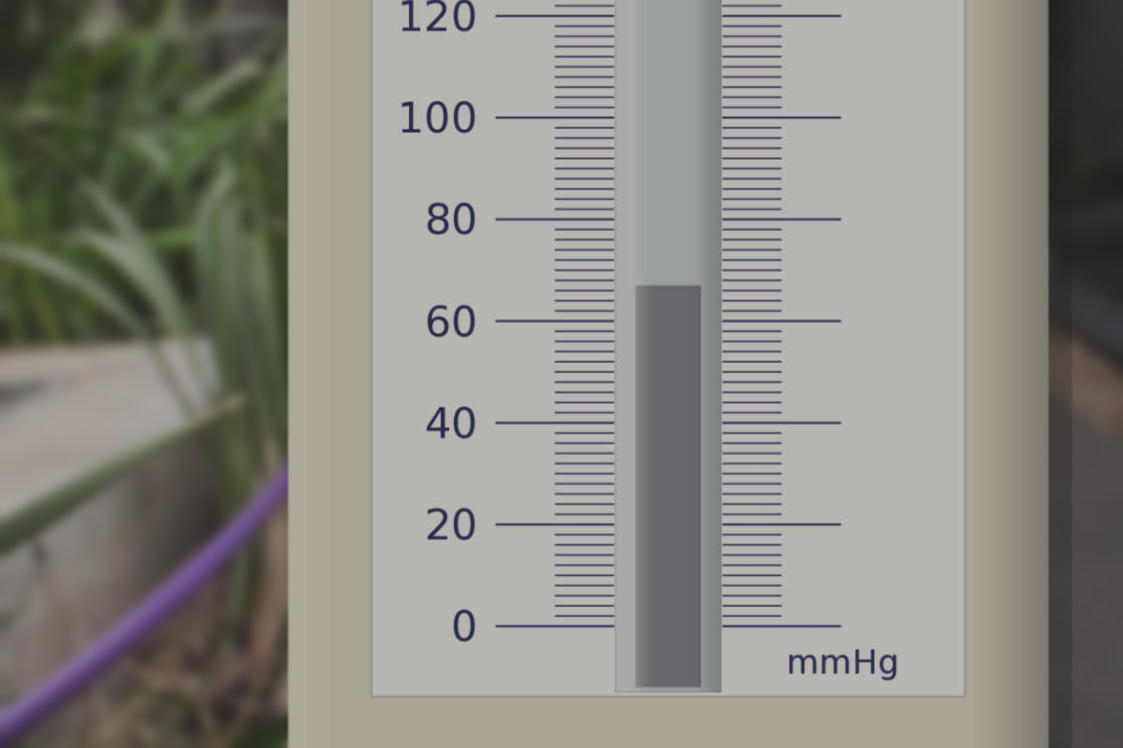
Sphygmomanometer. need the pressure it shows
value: 67 mmHg
